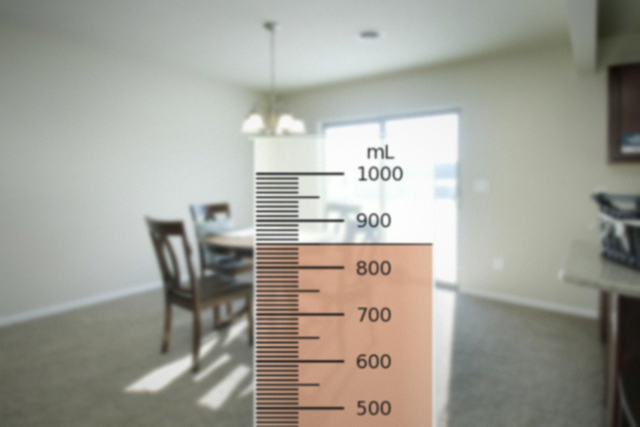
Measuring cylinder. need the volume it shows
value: 850 mL
